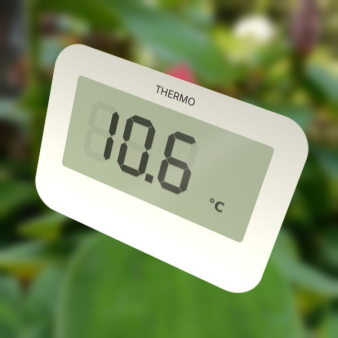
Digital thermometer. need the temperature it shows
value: 10.6 °C
